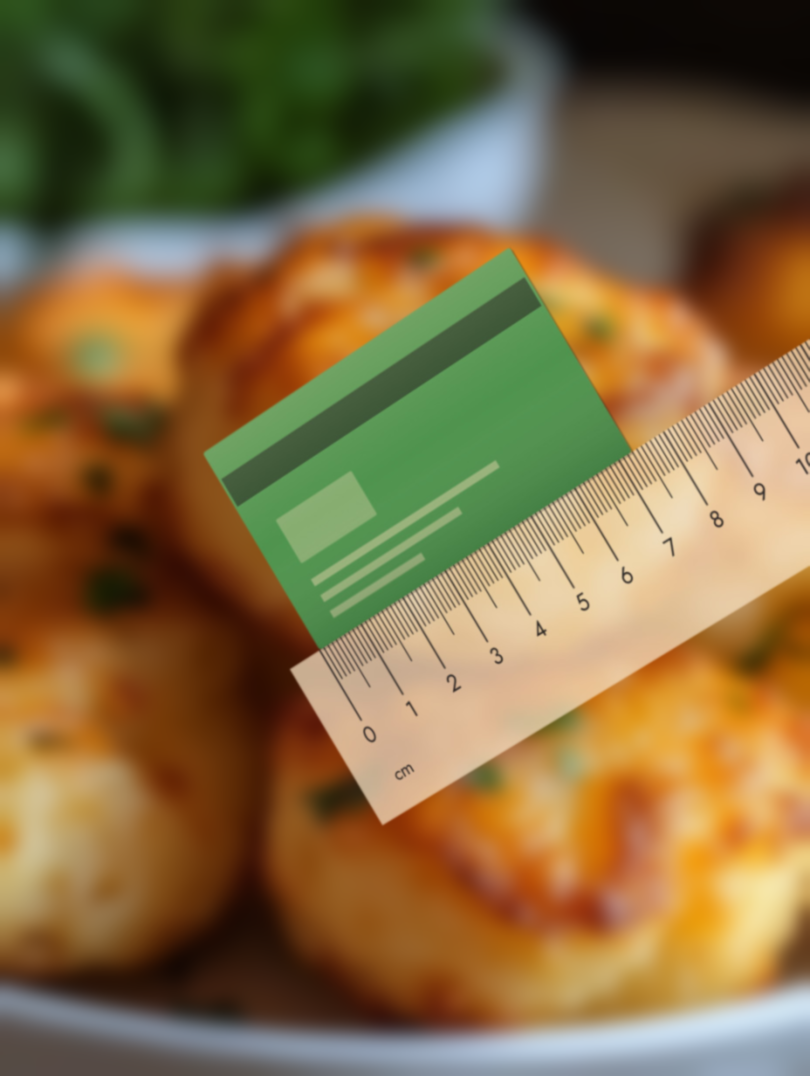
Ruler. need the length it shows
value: 7.3 cm
